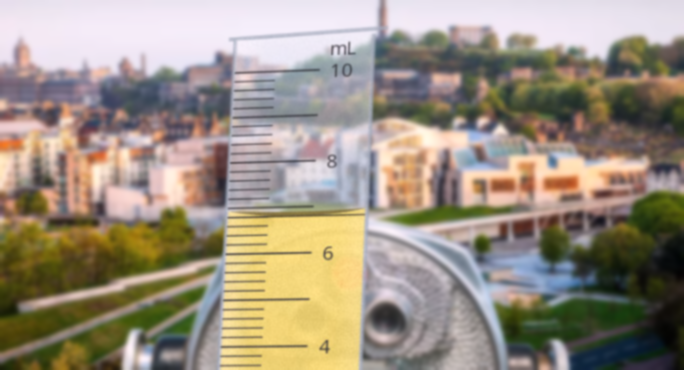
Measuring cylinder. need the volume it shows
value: 6.8 mL
